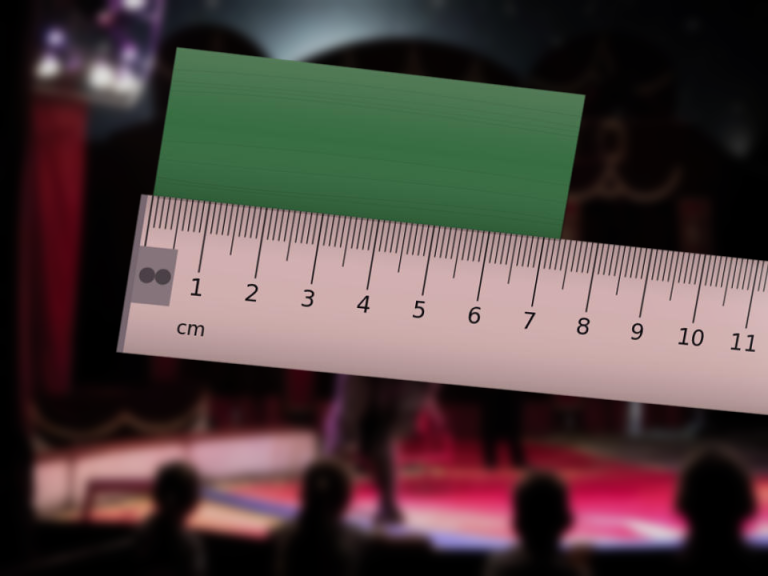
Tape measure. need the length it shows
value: 7.3 cm
